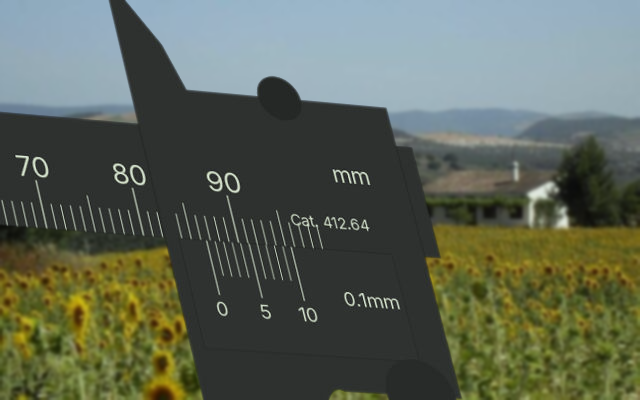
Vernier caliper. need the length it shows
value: 86.6 mm
